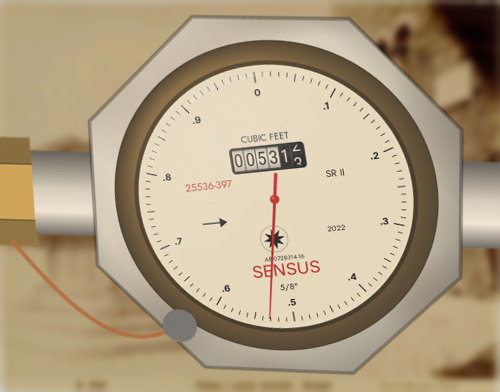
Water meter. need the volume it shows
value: 5312.53 ft³
